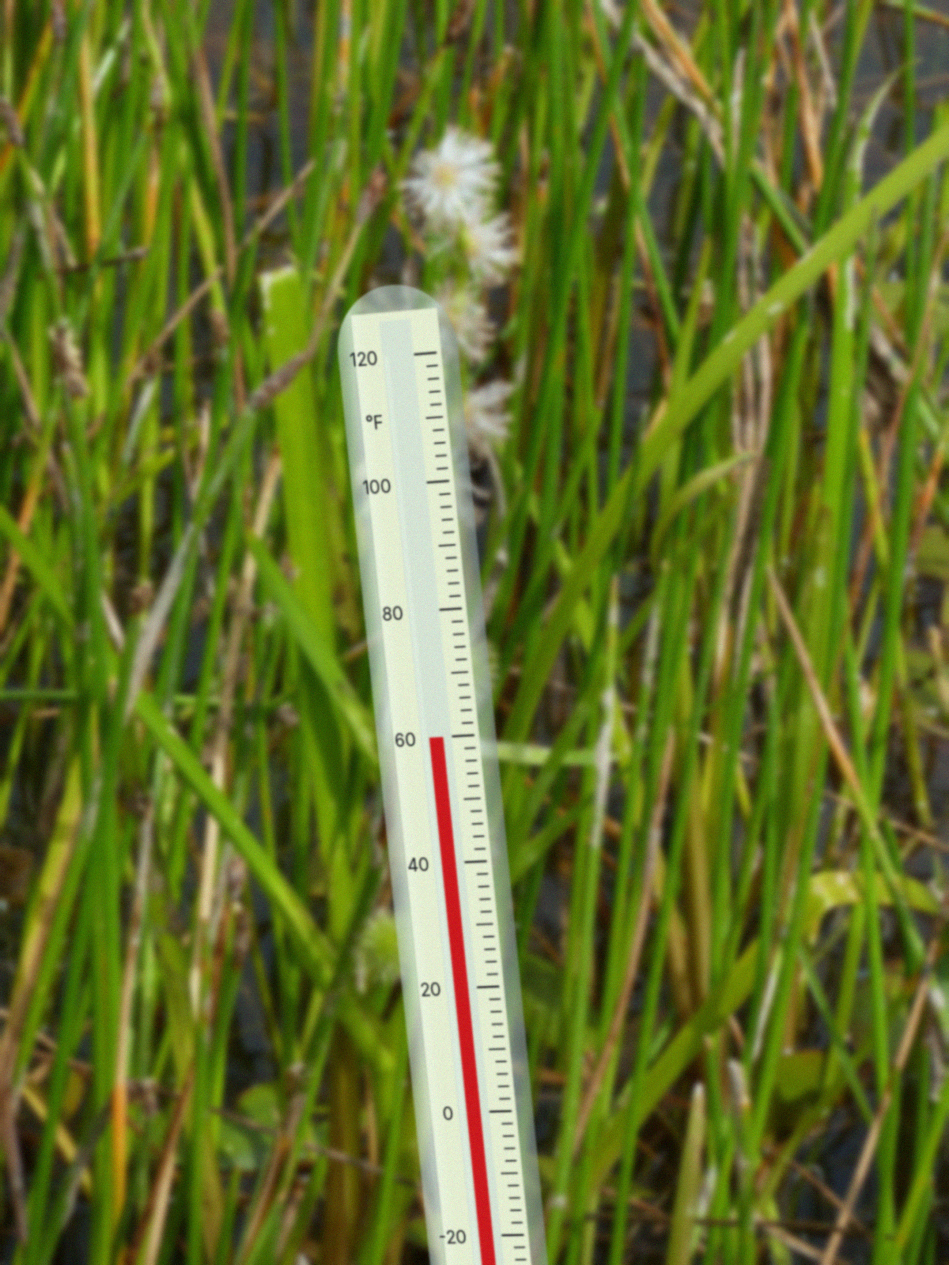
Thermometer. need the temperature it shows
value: 60 °F
